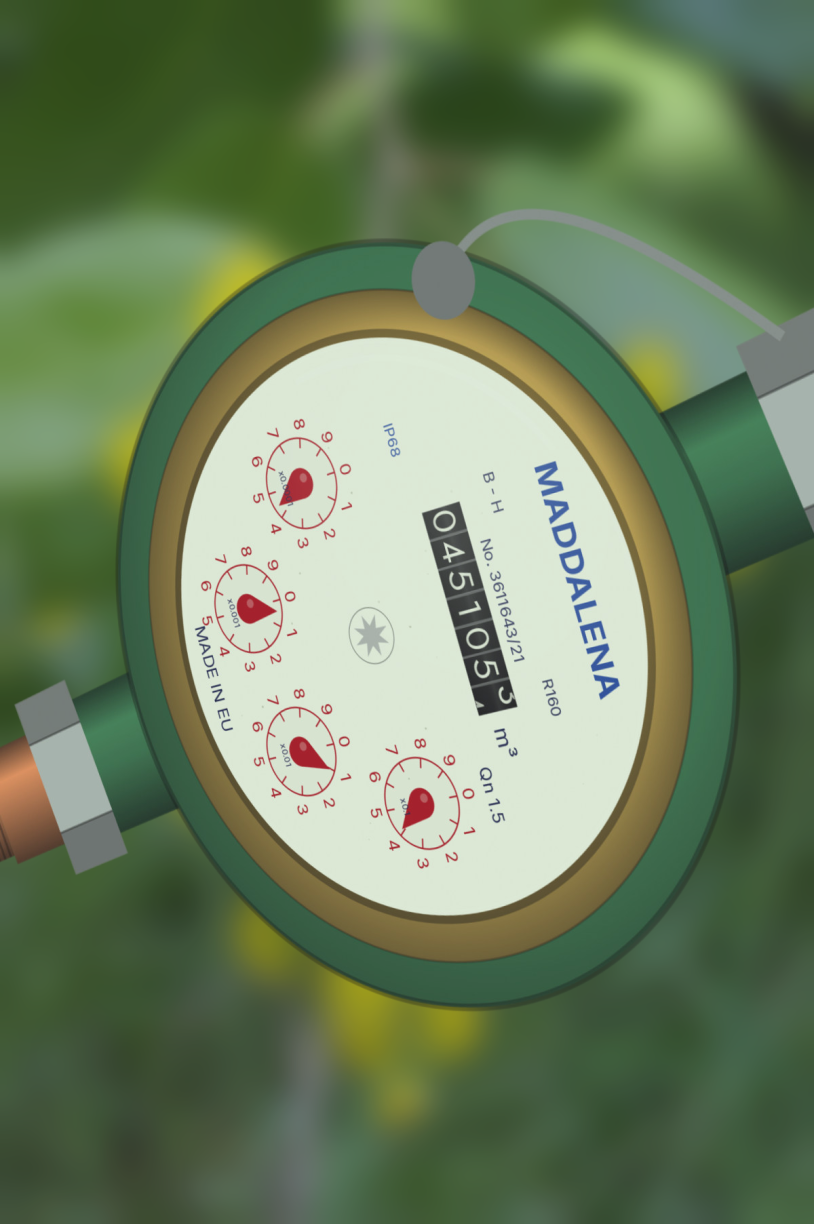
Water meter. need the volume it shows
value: 451053.4104 m³
